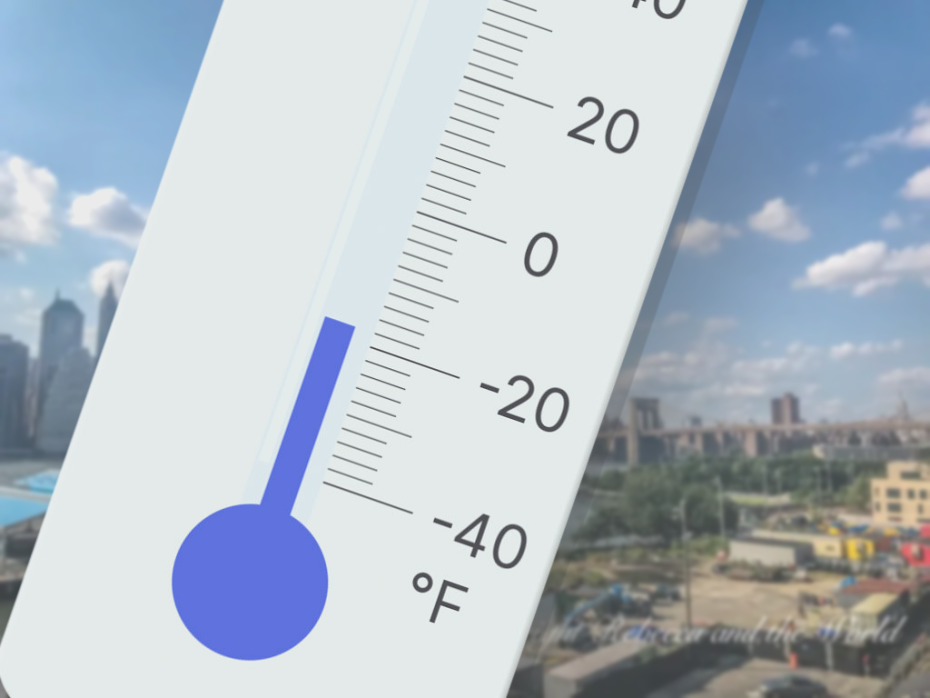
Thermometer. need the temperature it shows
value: -18 °F
